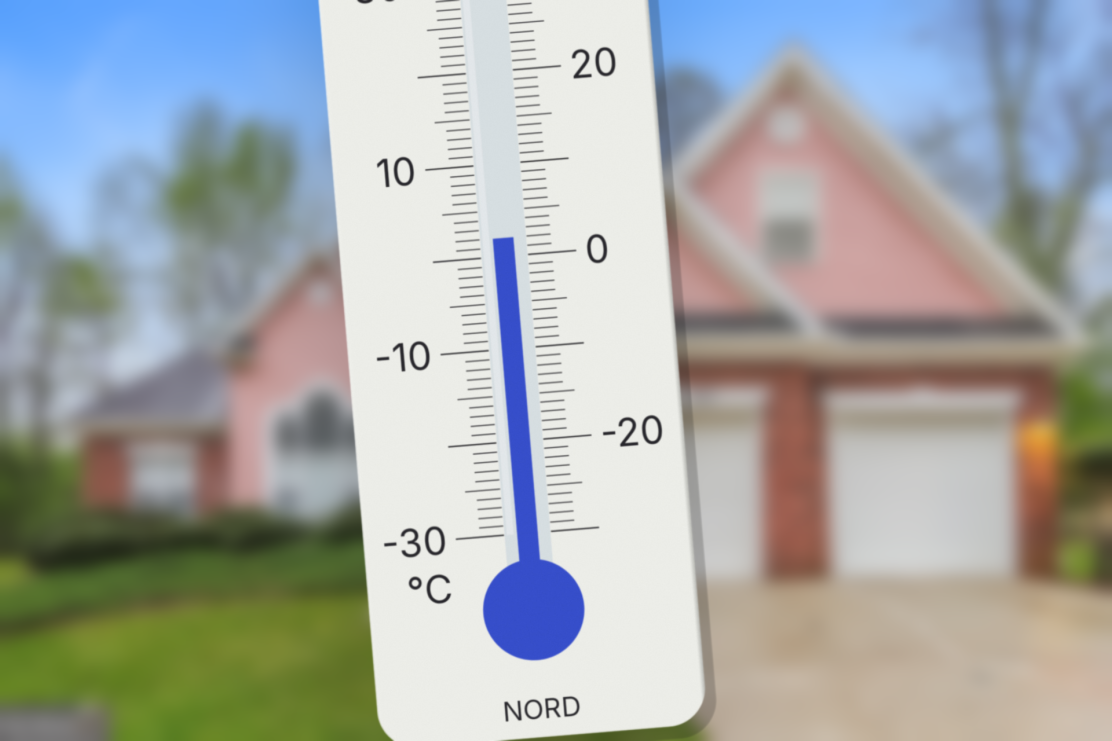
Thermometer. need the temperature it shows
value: 2 °C
